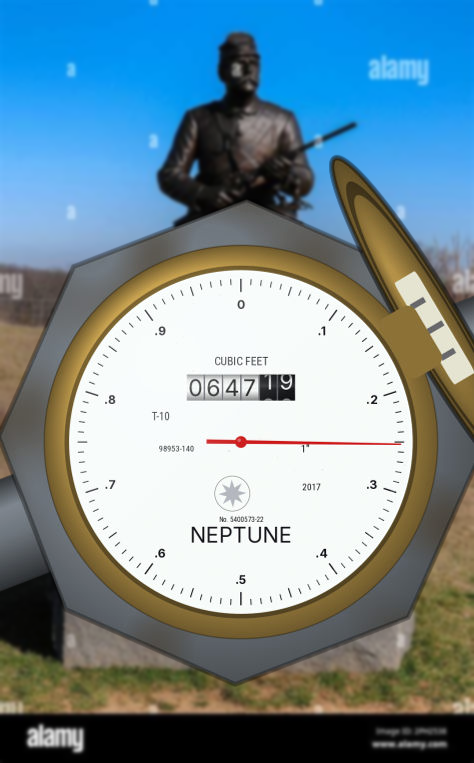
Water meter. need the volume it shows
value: 64719.25 ft³
